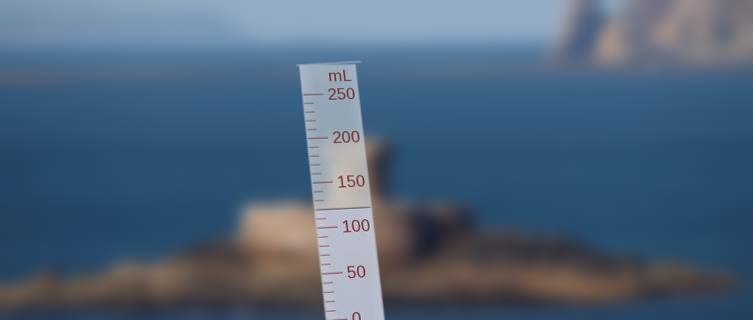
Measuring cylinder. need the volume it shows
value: 120 mL
